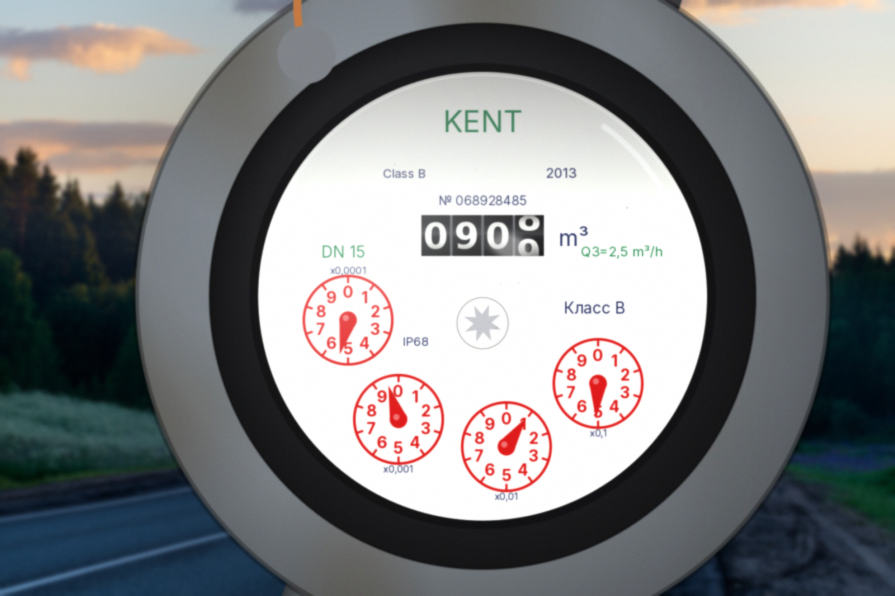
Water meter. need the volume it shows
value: 908.5095 m³
